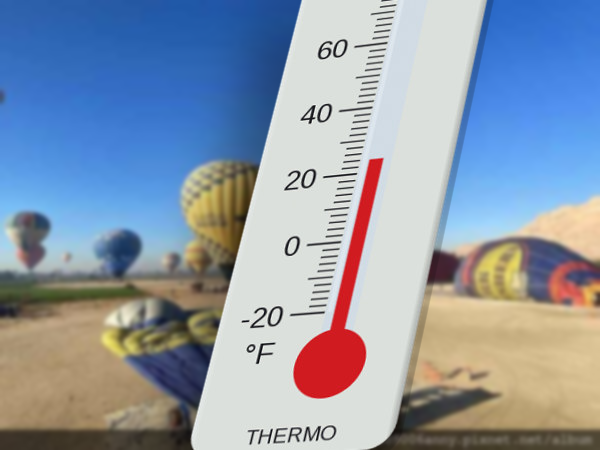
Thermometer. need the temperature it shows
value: 24 °F
